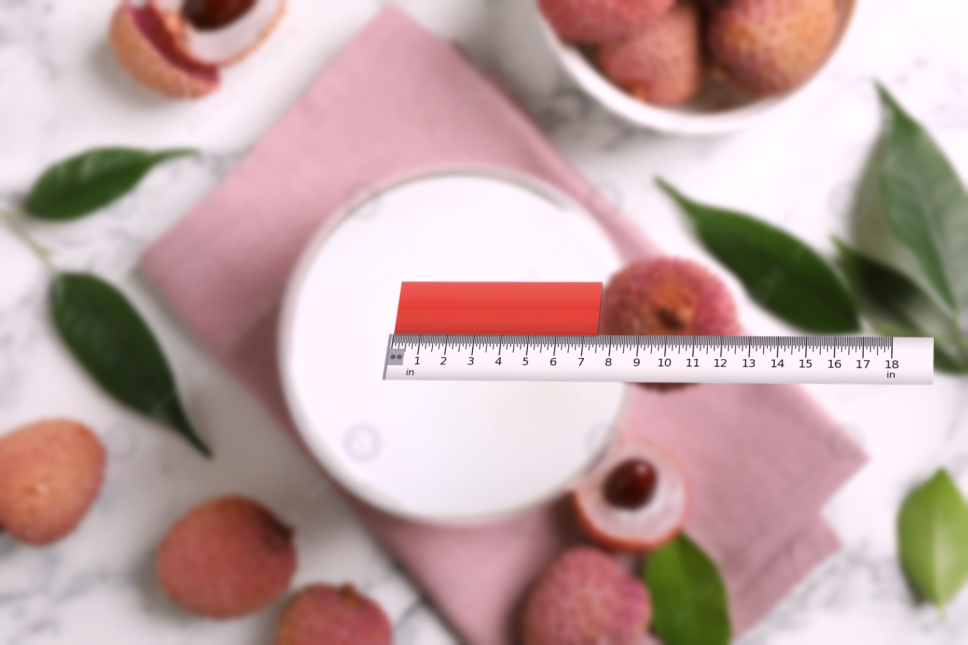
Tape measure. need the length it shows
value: 7.5 in
